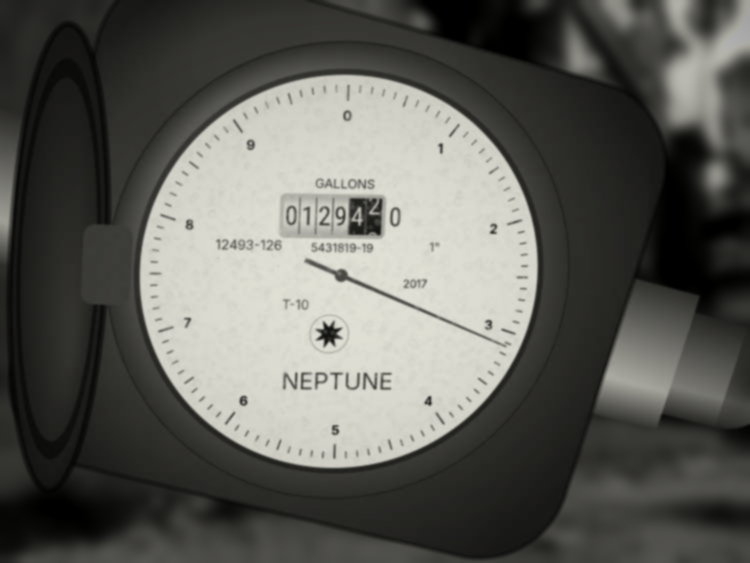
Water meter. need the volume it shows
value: 129423.1 gal
